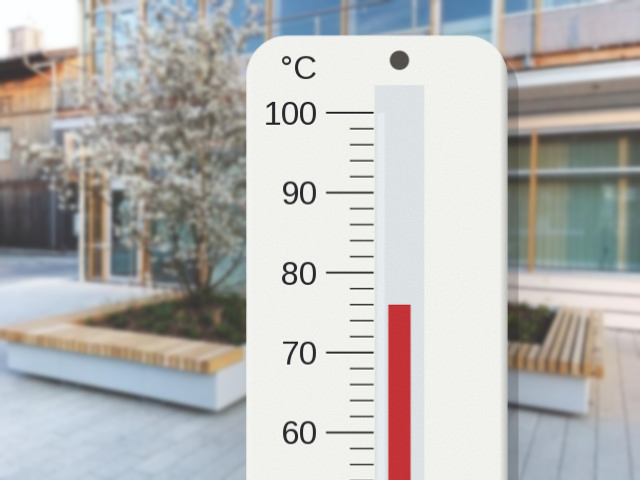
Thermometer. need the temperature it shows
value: 76 °C
